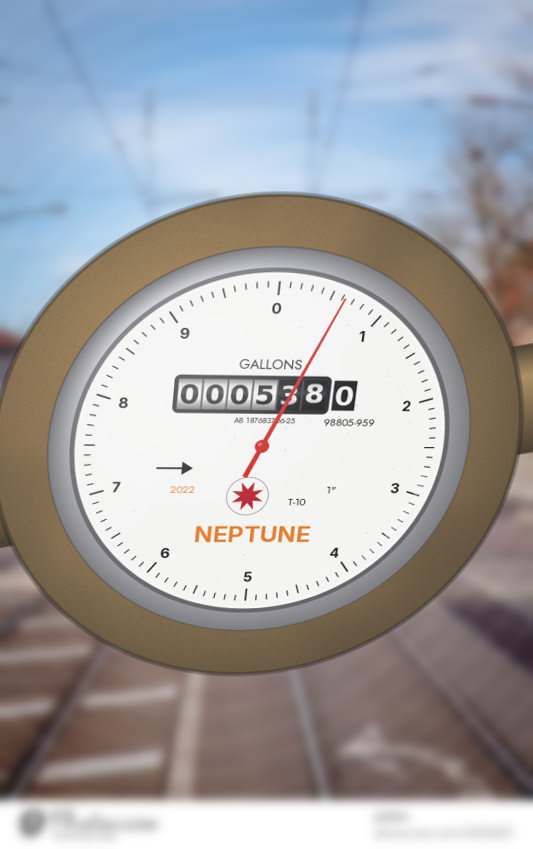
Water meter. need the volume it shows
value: 5380.6 gal
